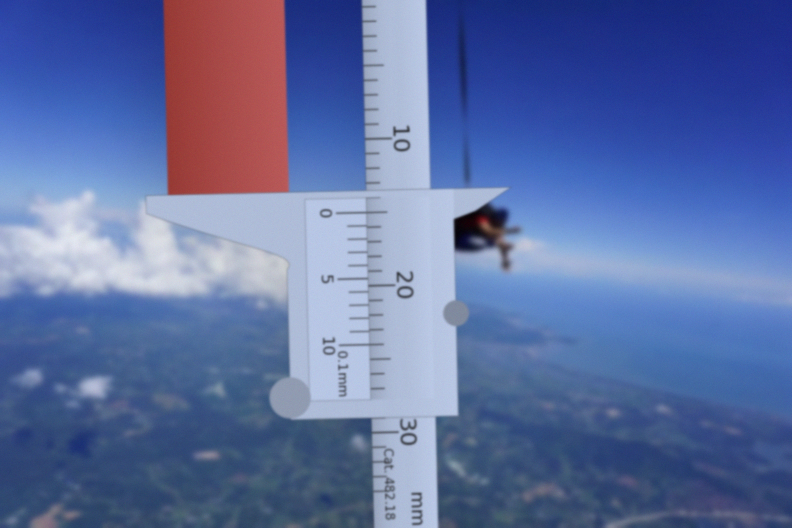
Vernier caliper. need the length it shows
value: 15.0 mm
